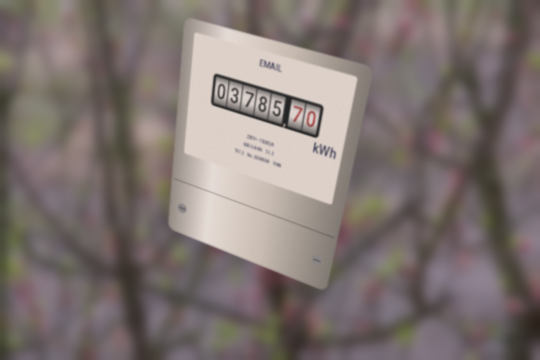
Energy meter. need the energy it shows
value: 3785.70 kWh
